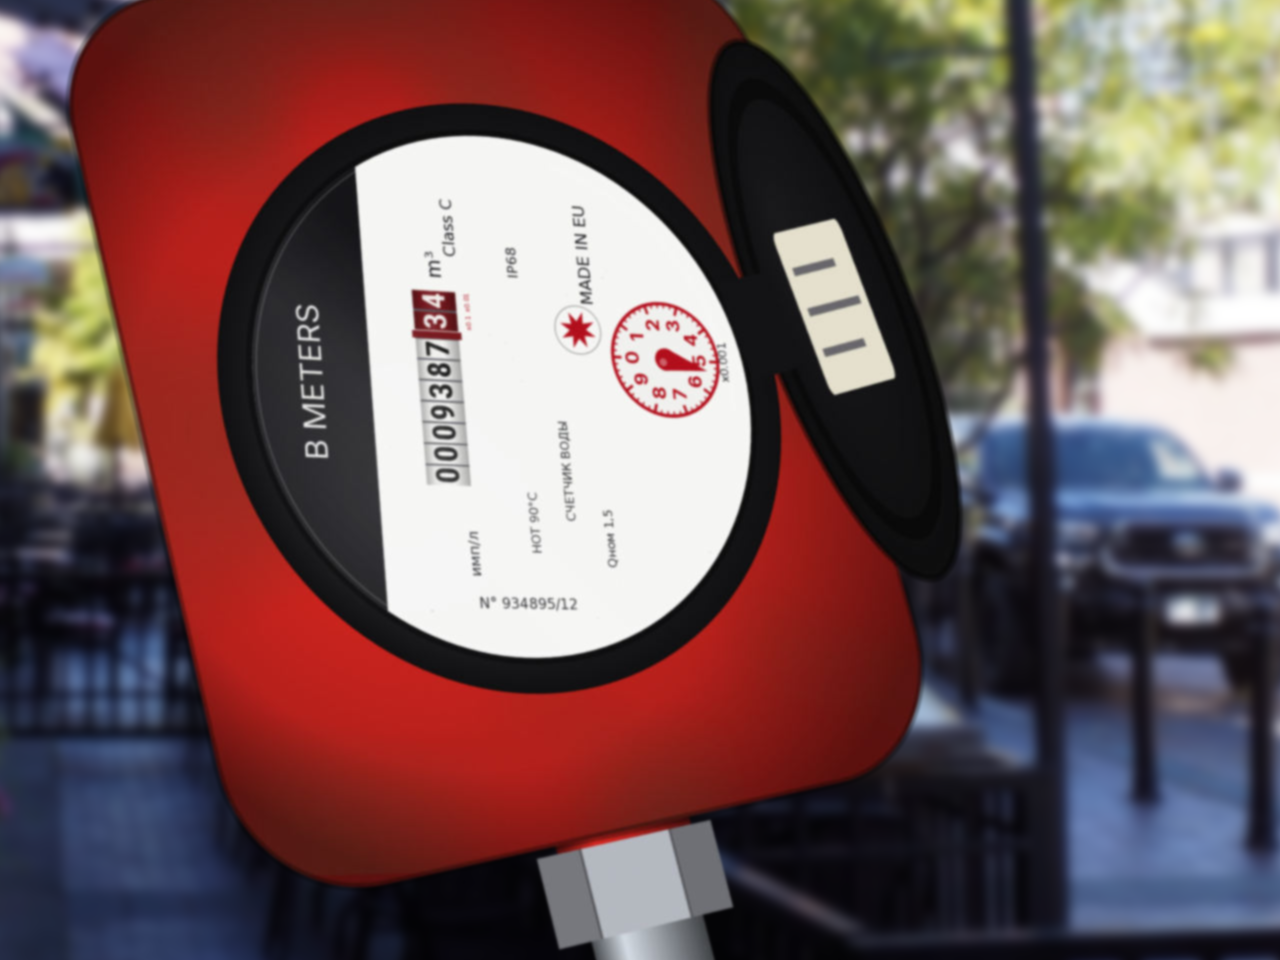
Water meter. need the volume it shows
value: 9387.345 m³
